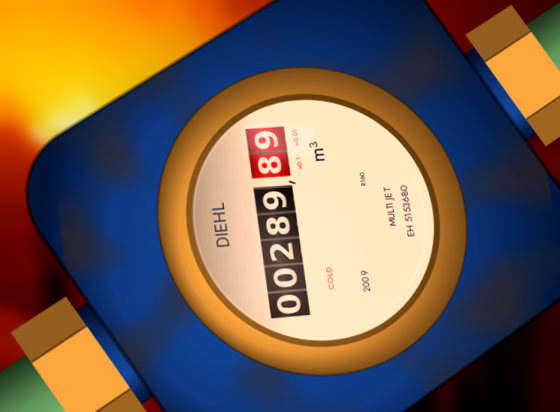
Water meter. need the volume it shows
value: 289.89 m³
